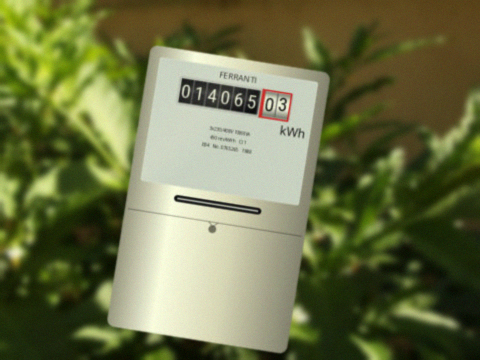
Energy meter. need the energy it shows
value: 14065.03 kWh
